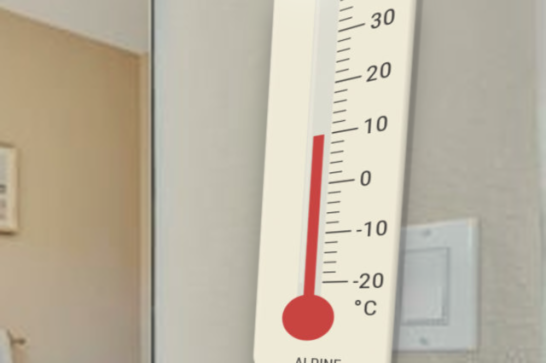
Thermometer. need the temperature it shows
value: 10 °C
